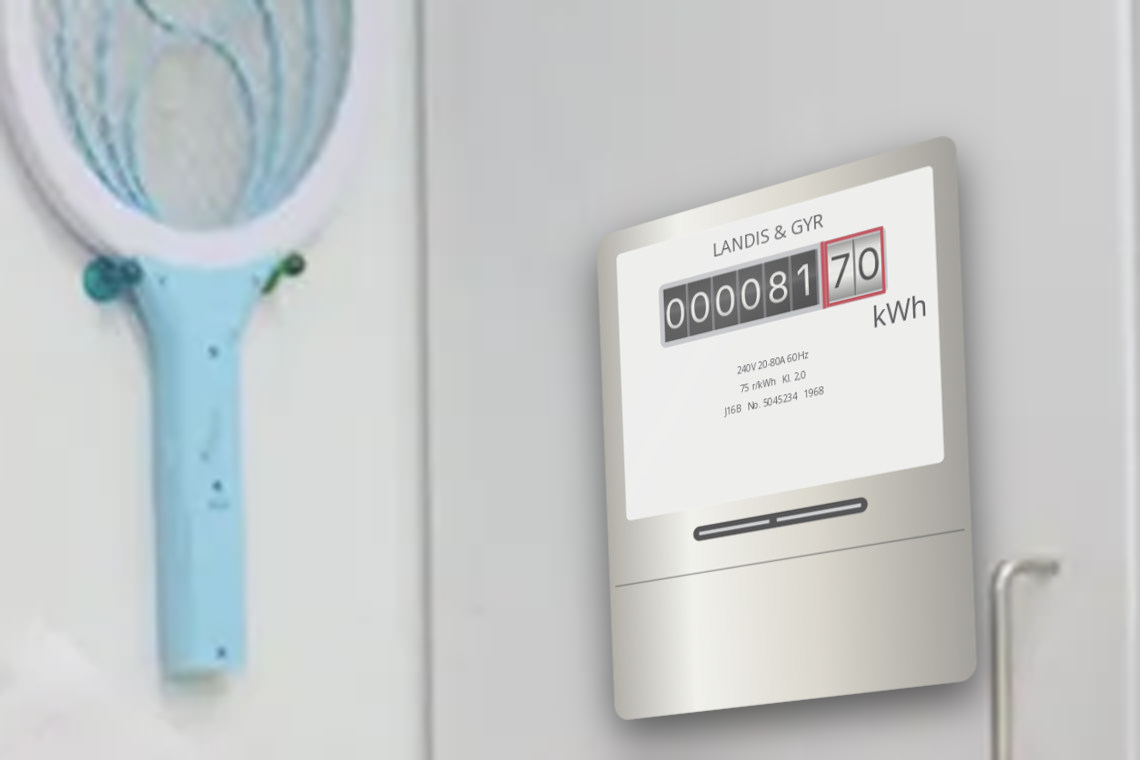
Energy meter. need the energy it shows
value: 81.70 kWh
